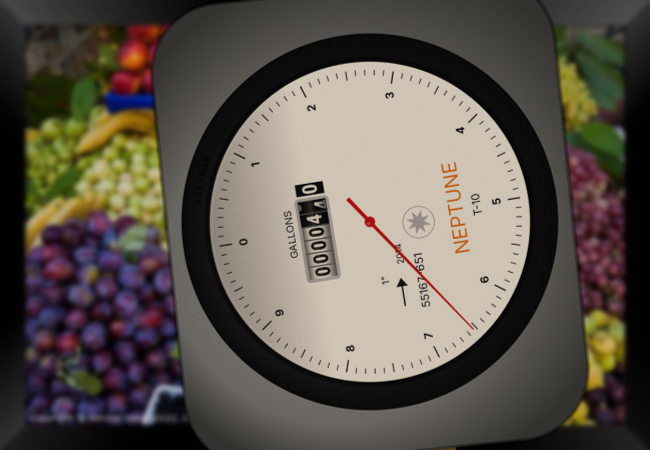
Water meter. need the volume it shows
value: 436.5 gal
